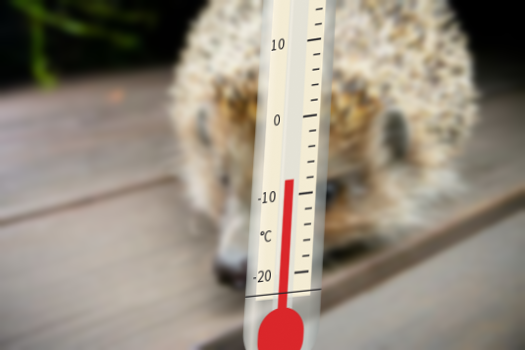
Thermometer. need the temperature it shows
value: -8 °C
